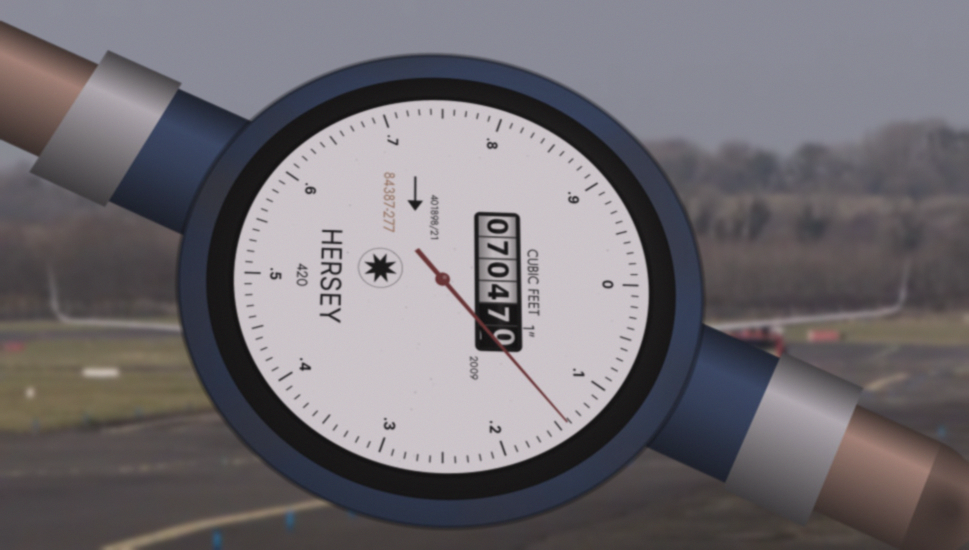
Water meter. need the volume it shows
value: 70470.14 ft³
